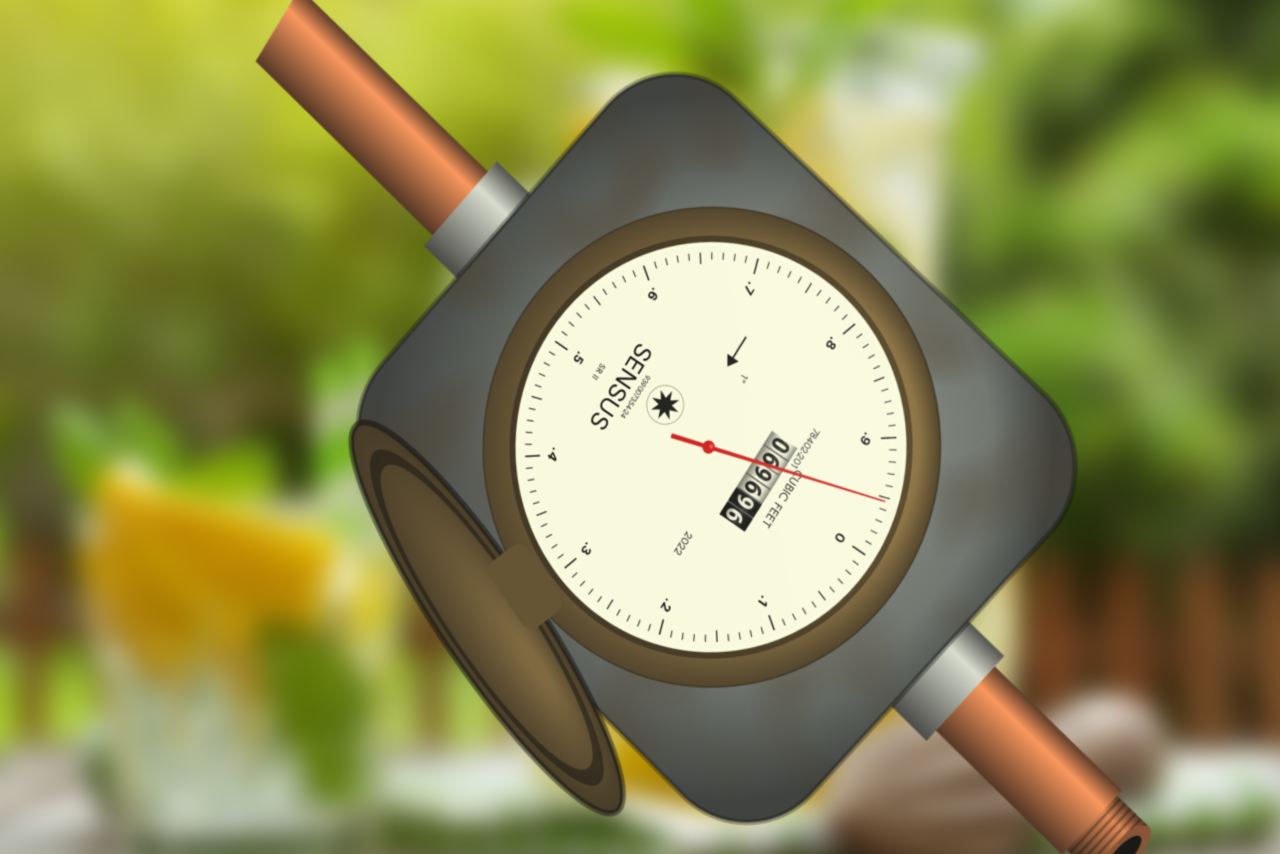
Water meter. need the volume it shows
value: 69695.95 ft³
